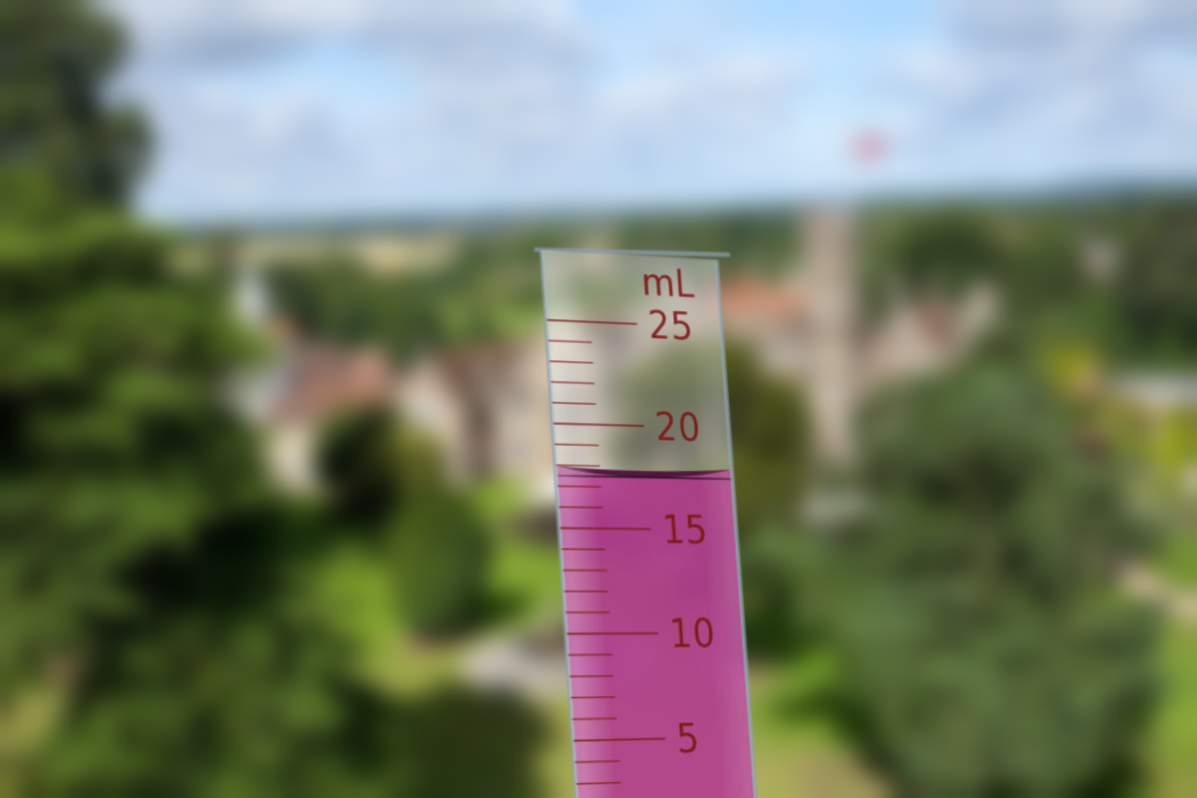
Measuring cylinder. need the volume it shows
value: 17.5 mL
